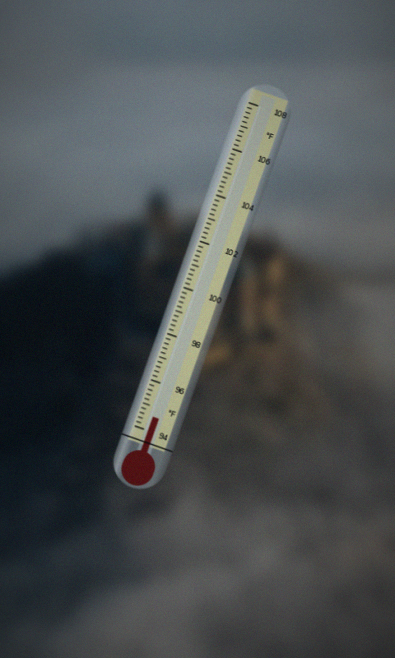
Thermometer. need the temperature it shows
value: 94.6 °F
